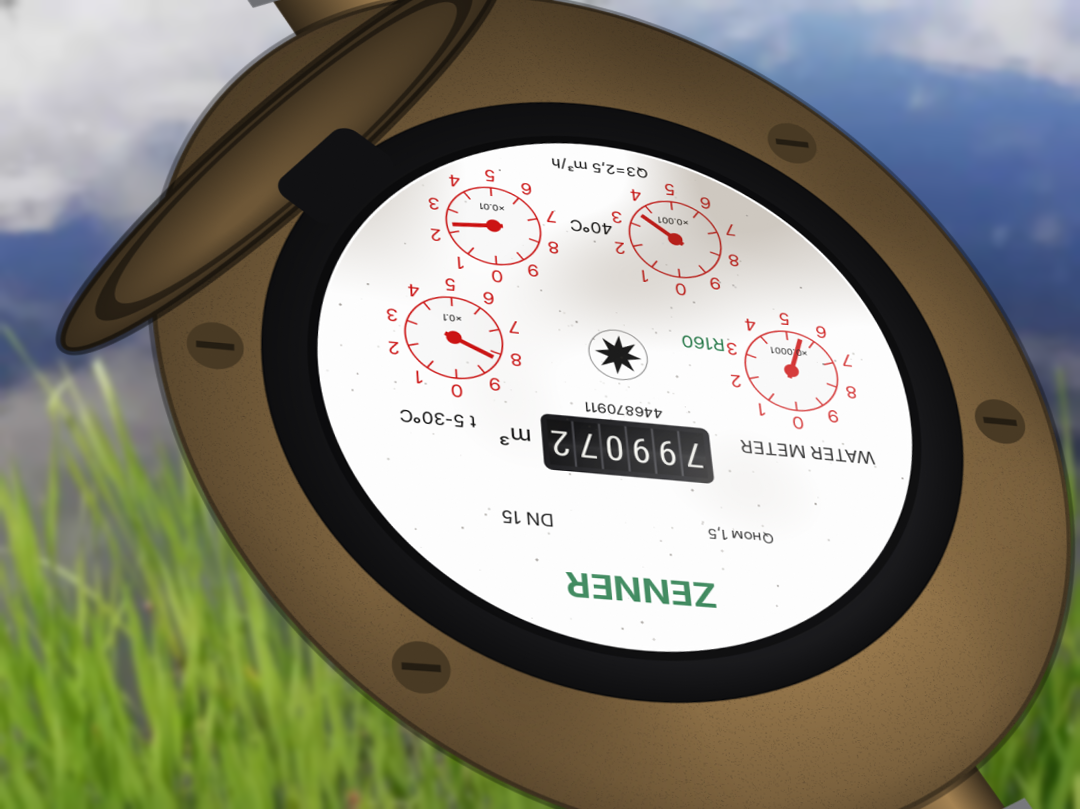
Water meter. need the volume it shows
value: 799072.8235 m³
